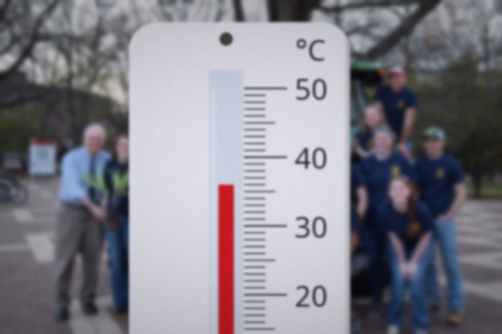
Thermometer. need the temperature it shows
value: 36 °C
